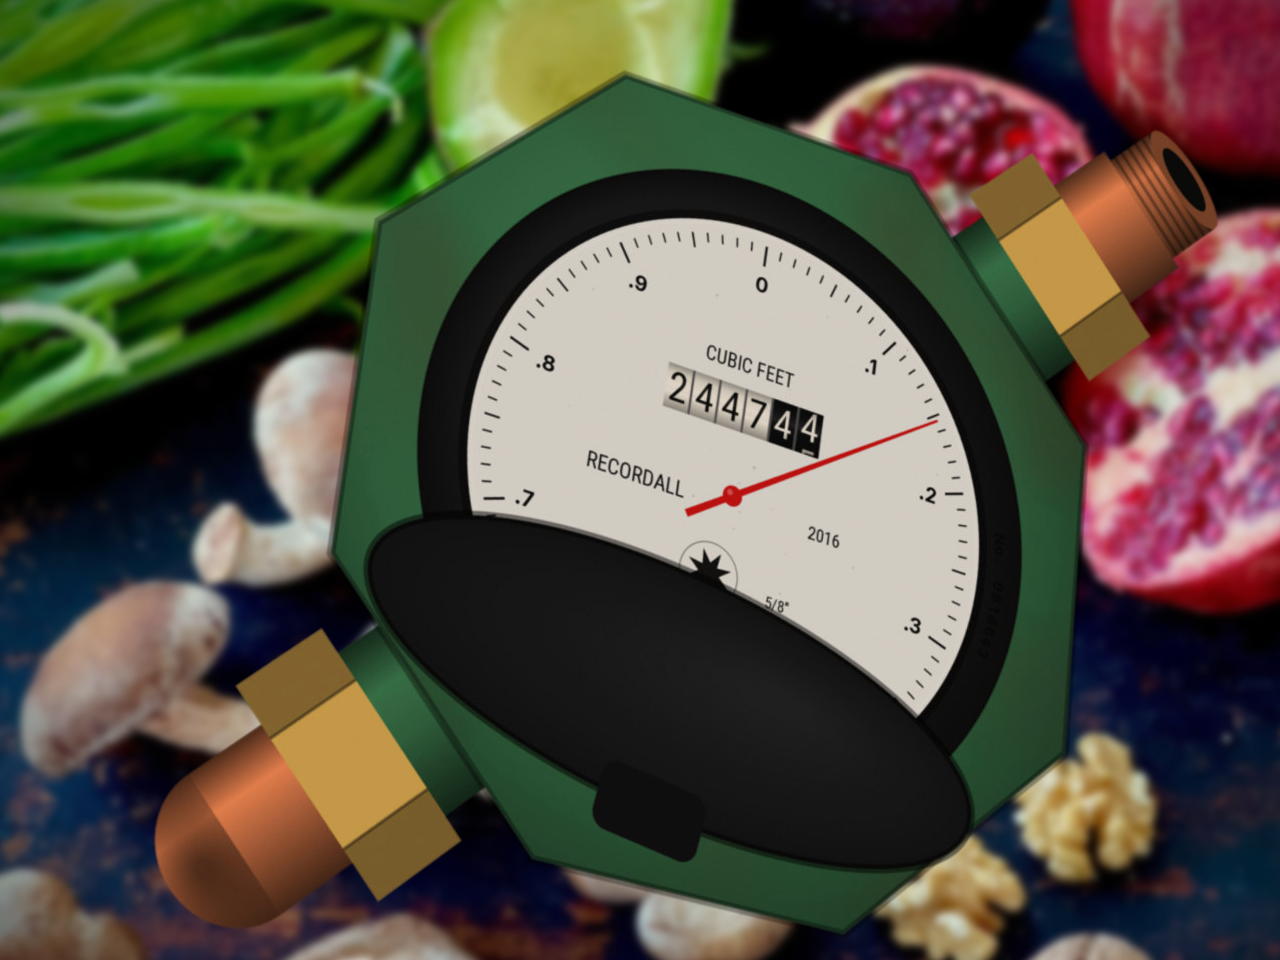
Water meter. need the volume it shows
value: 244744.15 ft³
